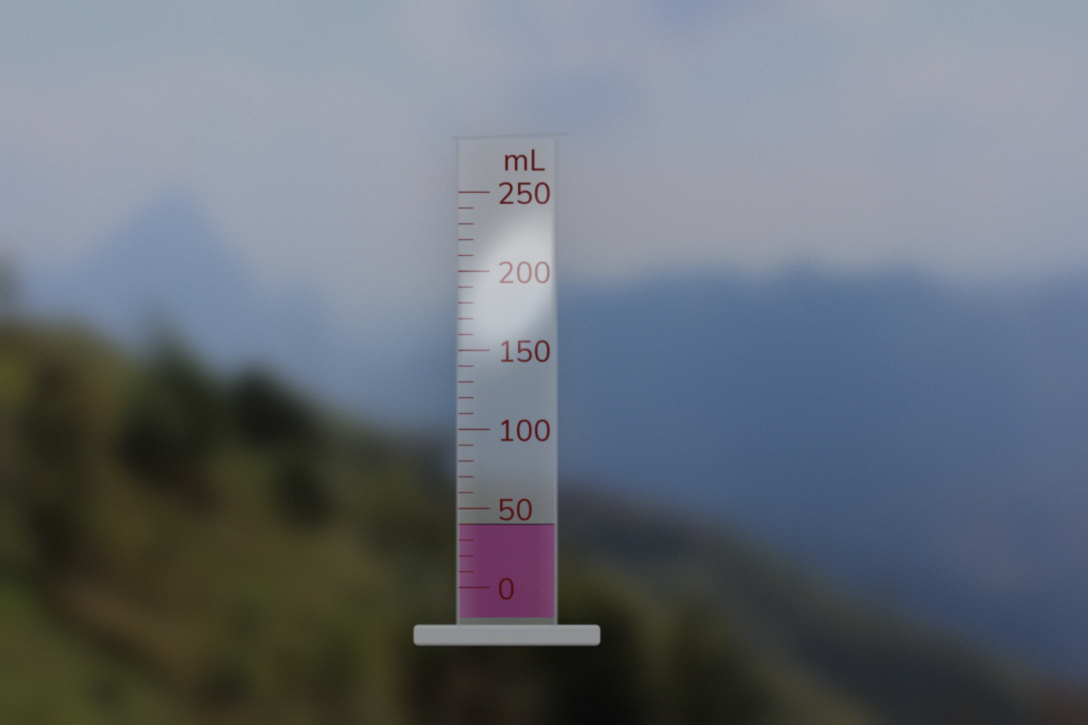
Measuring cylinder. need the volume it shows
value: 40 mL
